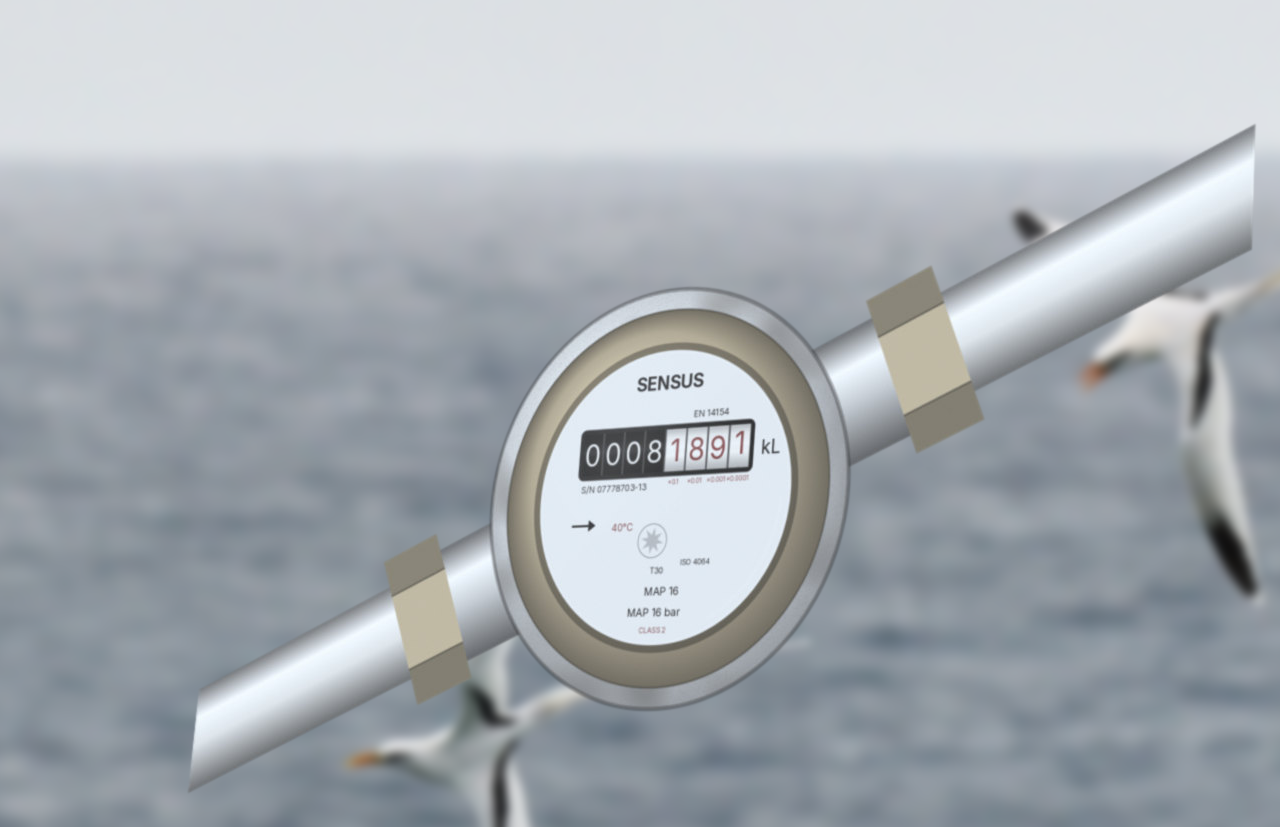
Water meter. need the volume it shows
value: 8.1891 kL
